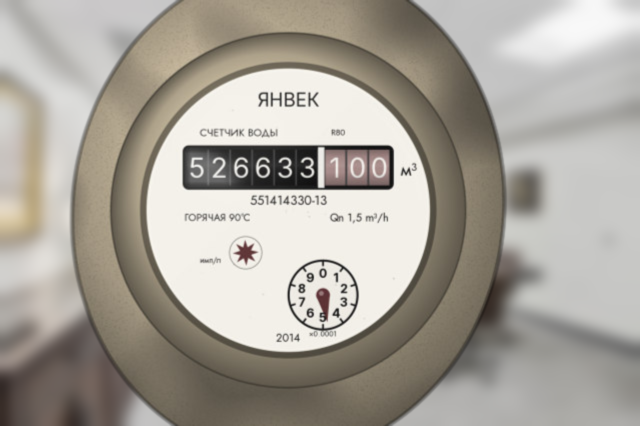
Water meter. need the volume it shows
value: 526633.1004 m³
